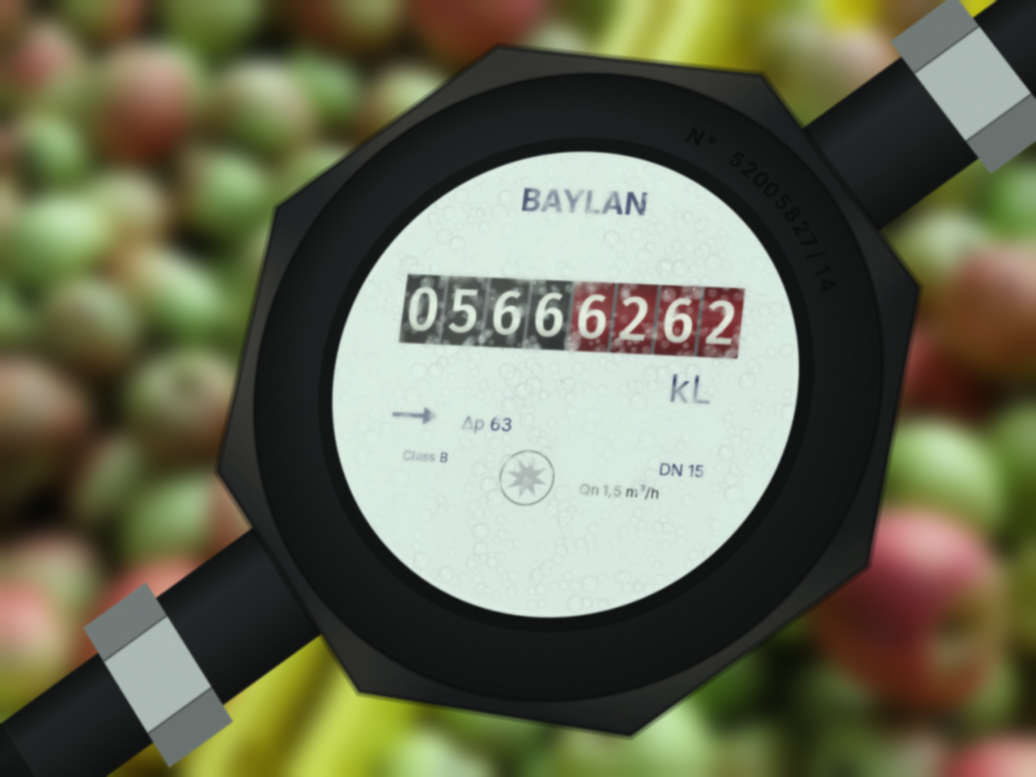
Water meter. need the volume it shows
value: 566.6262 kL
